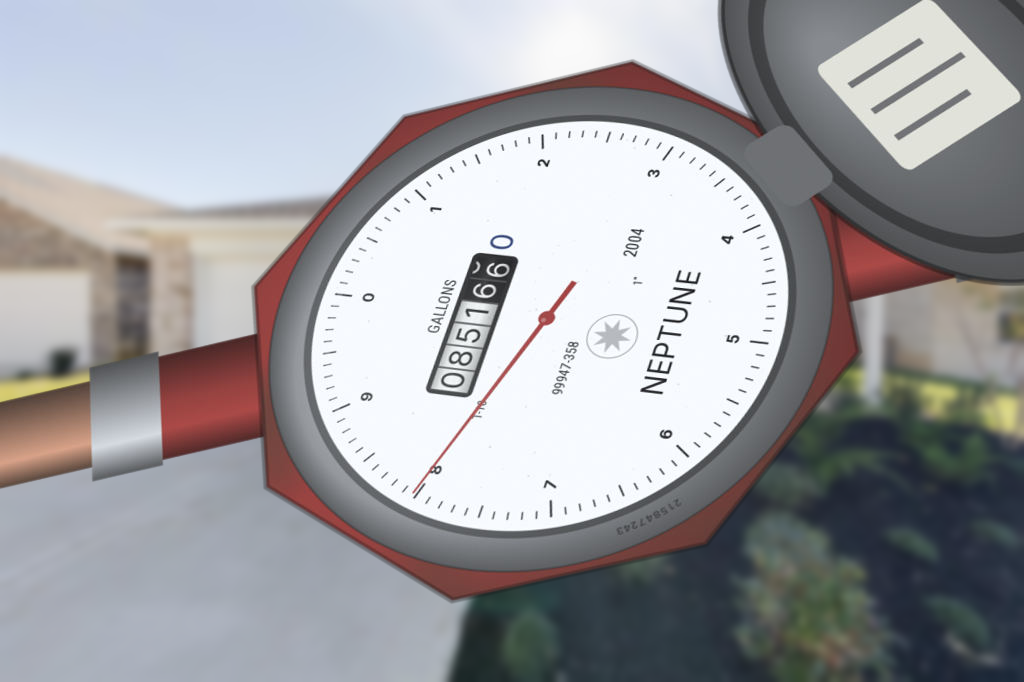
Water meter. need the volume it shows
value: 851658.0 gal
